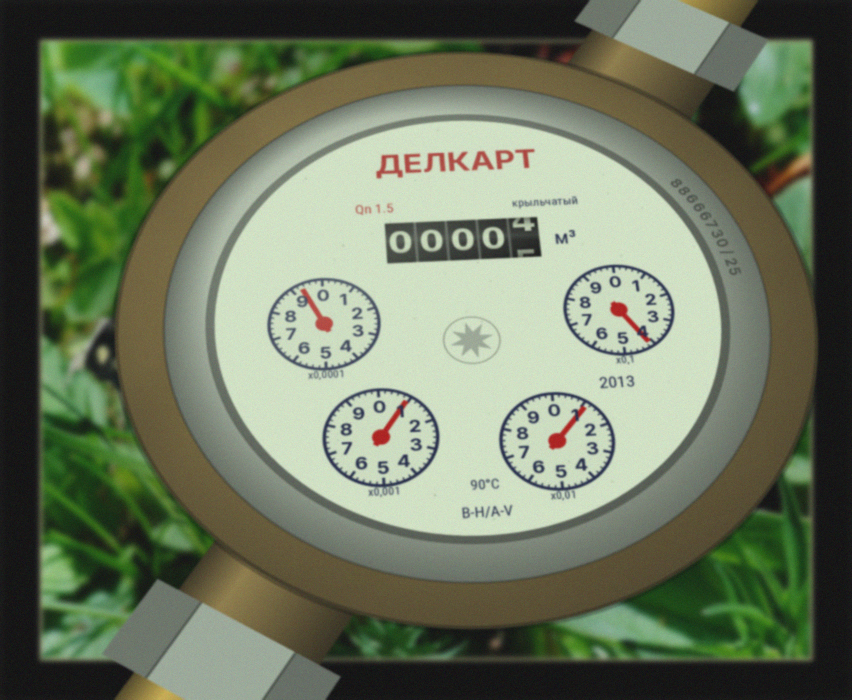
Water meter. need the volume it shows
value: 4.4109 m³
